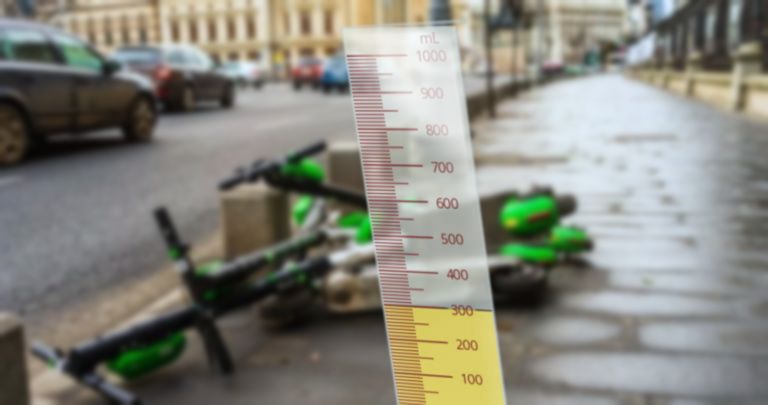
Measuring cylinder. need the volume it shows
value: 300 mL
